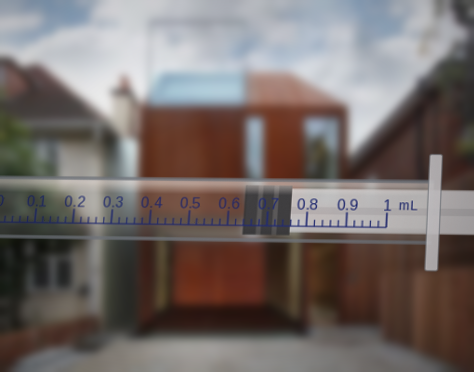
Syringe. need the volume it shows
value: 0.64 mL
